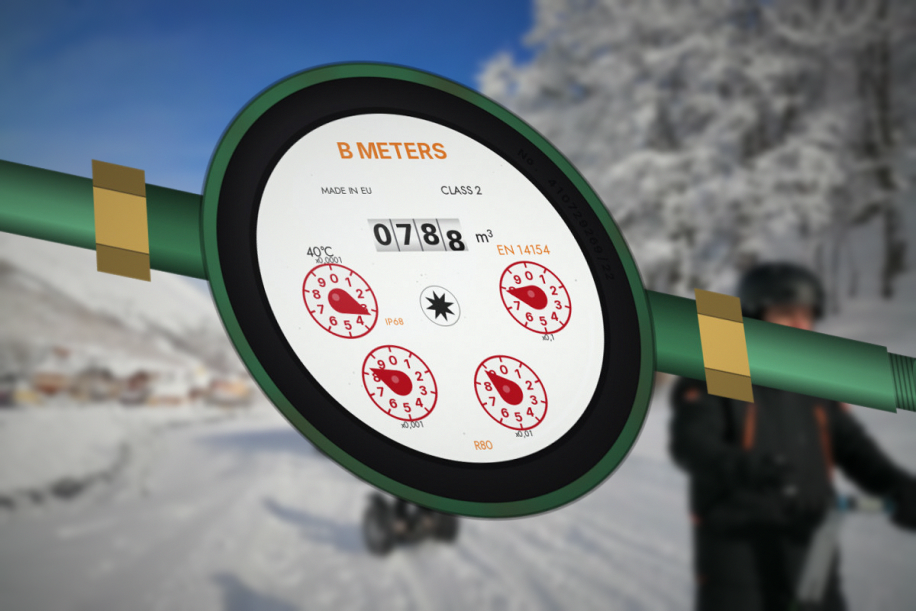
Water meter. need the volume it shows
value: 787.7883 m³
